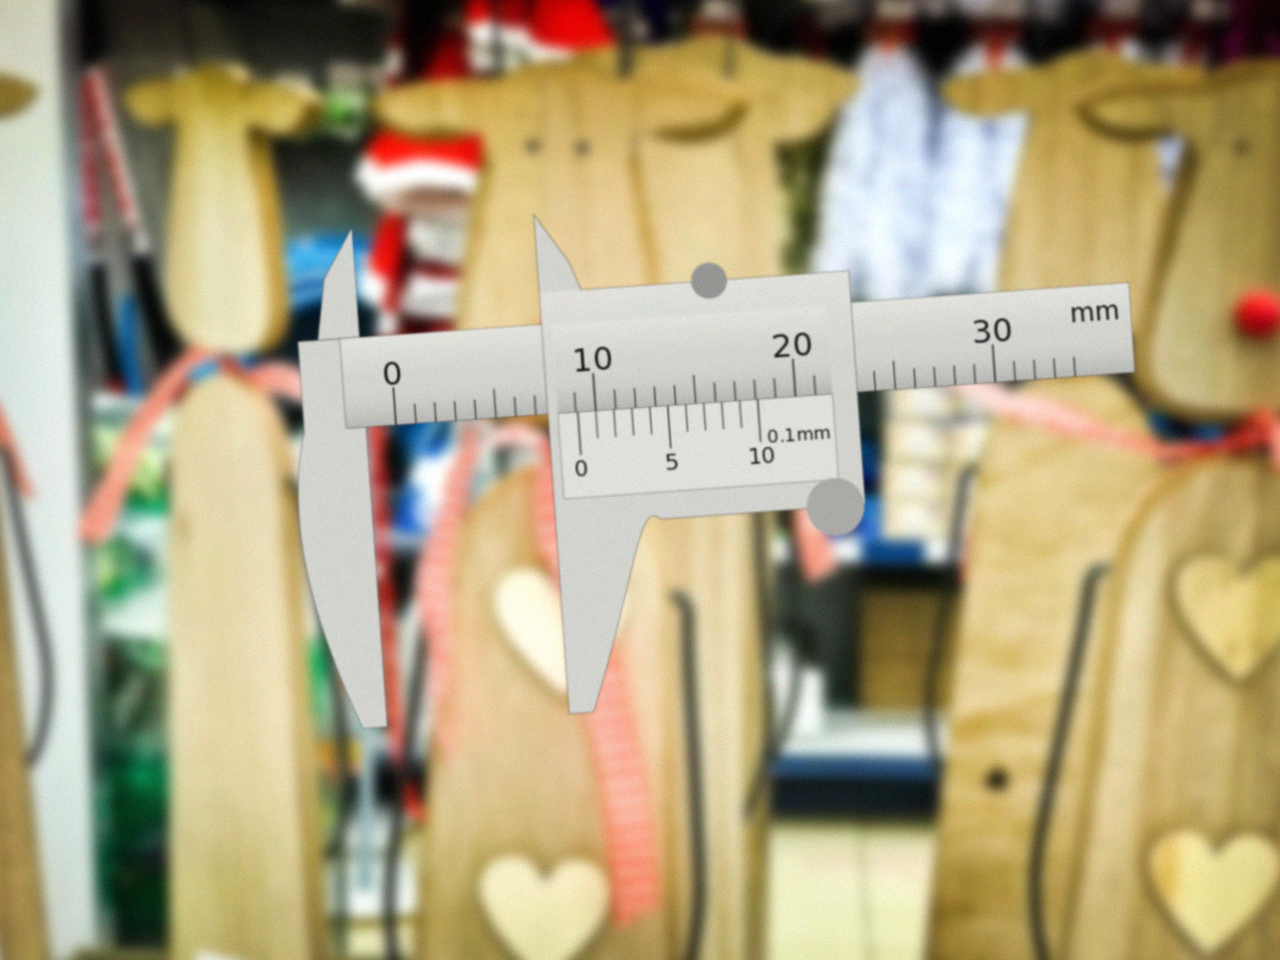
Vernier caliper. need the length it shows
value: 9.1 mm
